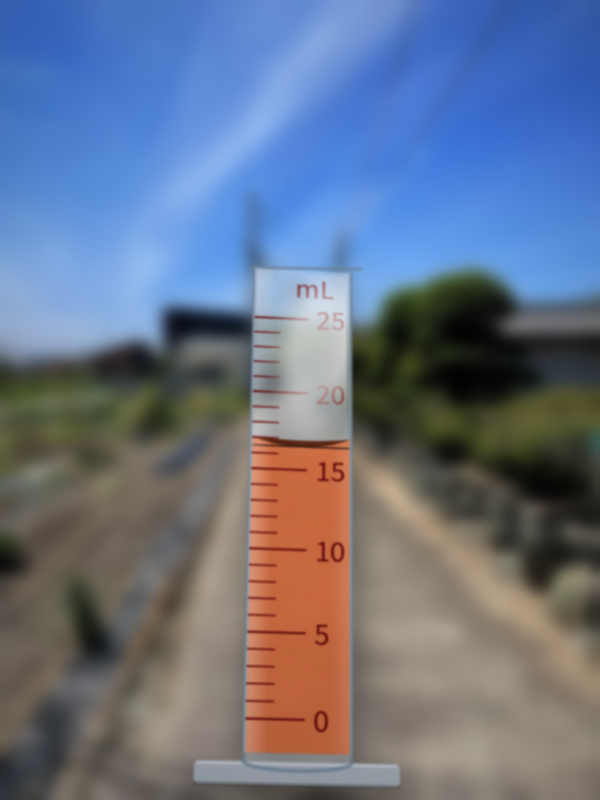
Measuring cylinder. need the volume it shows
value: 16.5 mL
